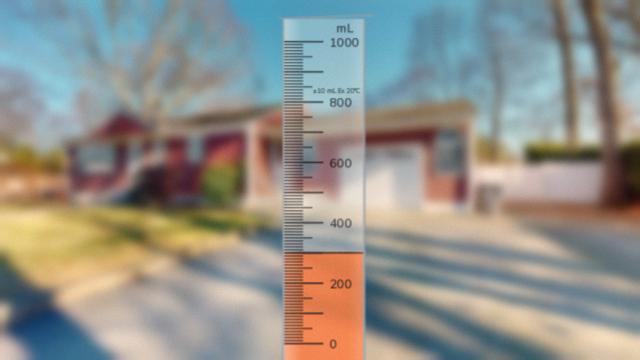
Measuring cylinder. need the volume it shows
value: 300 mL
